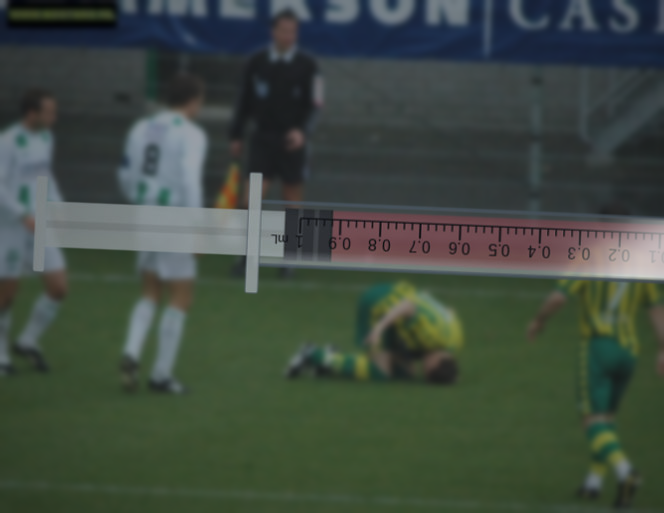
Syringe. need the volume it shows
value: 0.92 mL
